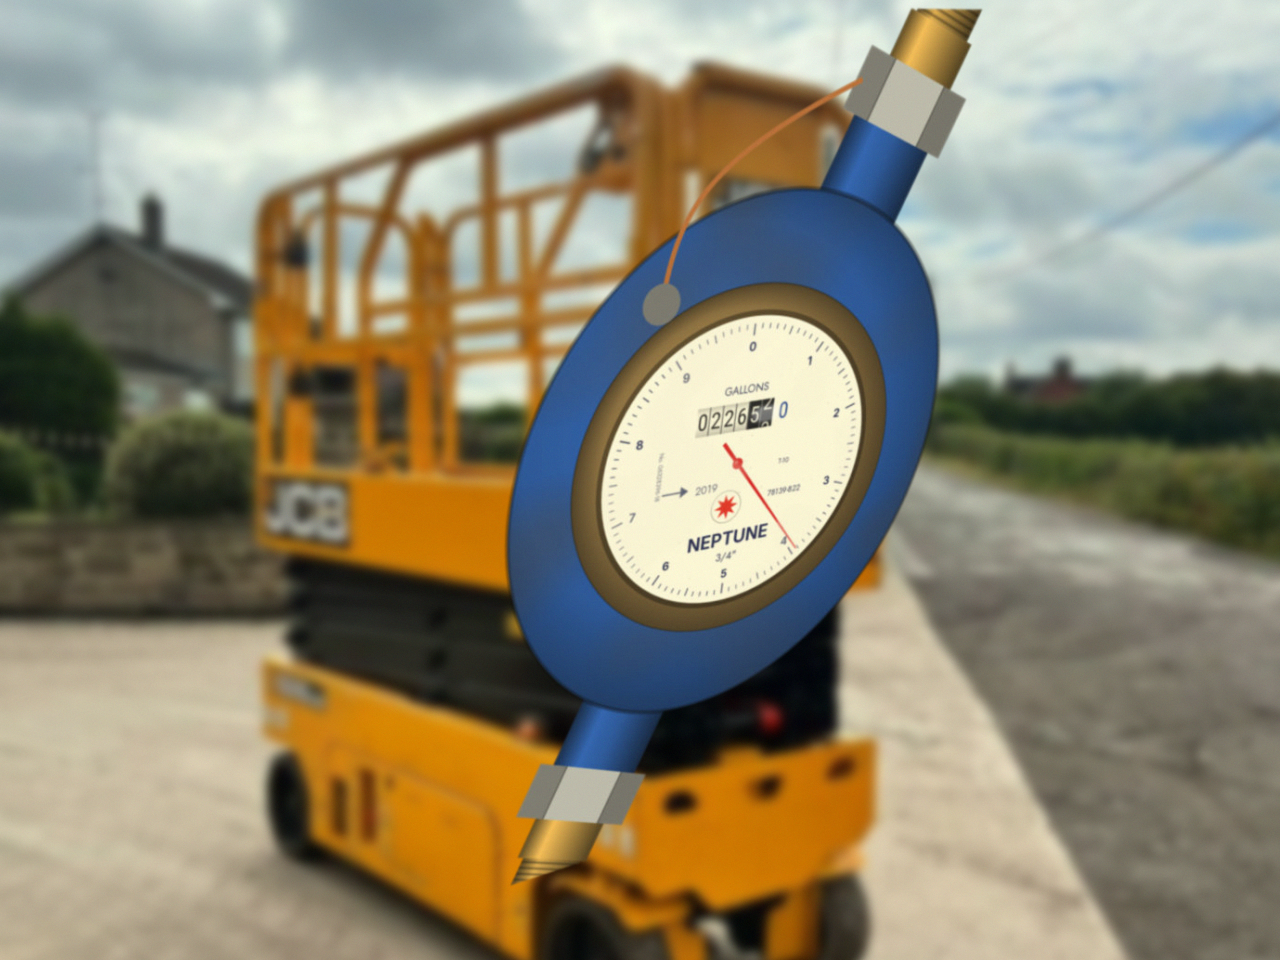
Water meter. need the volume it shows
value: 226523.9 gal
